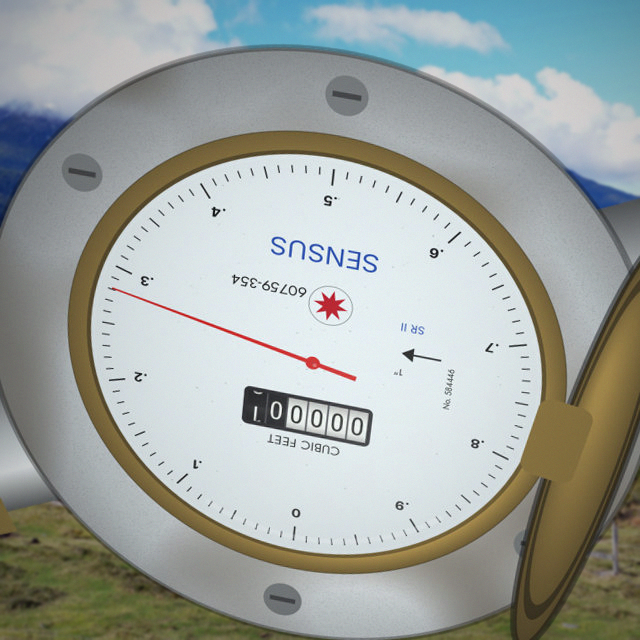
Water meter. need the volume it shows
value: 1.28 ft³
